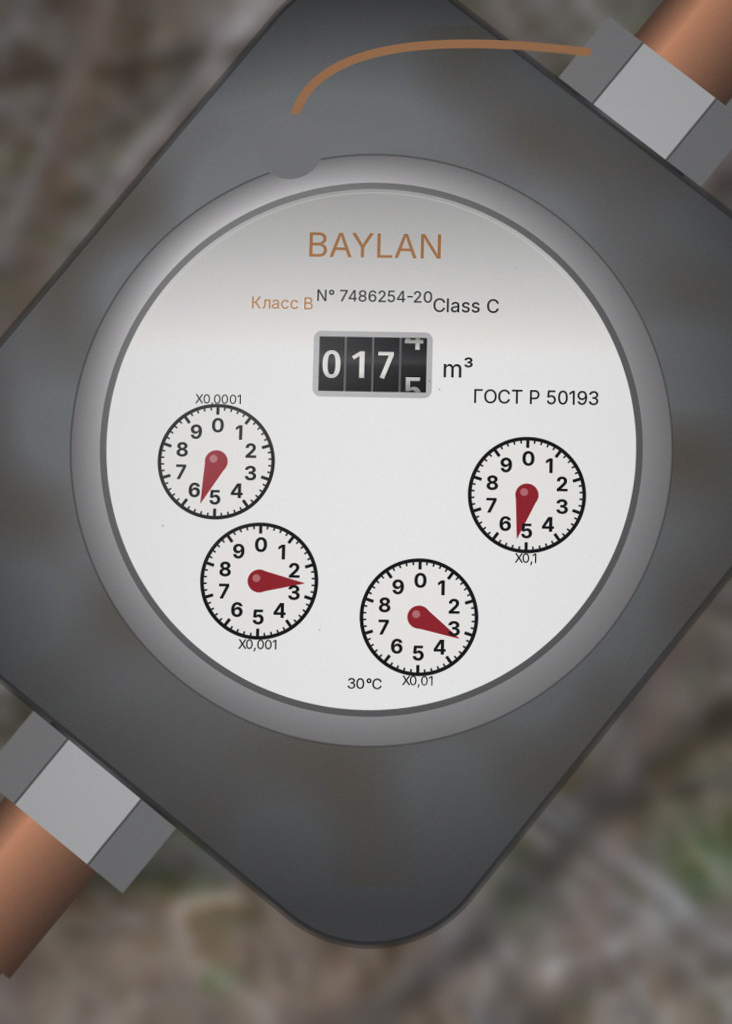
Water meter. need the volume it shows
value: 174.5325 m³
